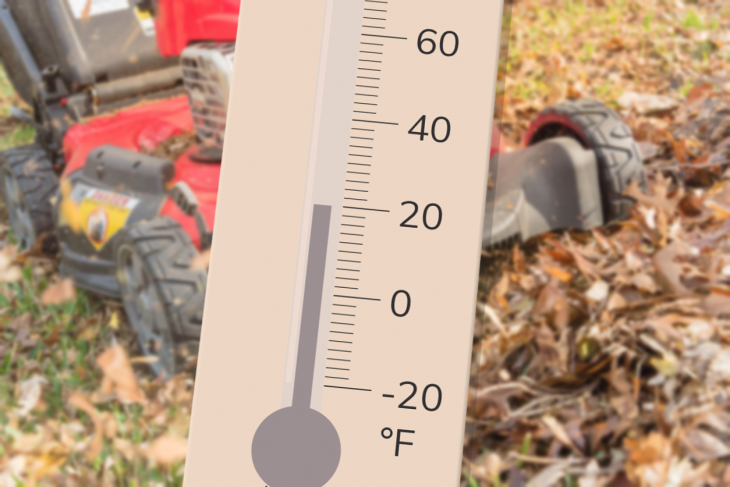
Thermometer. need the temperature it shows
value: 20 °F
